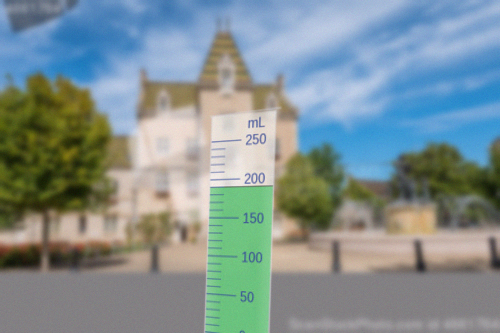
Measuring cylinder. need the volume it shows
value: 190 mL
